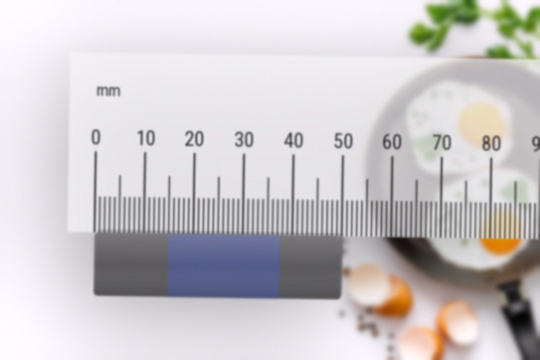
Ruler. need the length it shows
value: 50 mm
